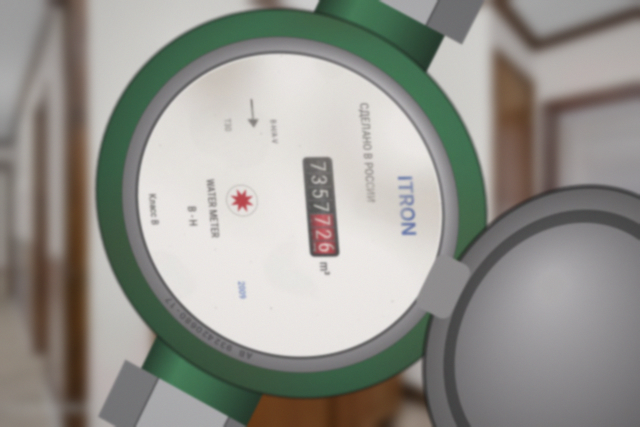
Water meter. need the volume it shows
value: 7357.726 m³
